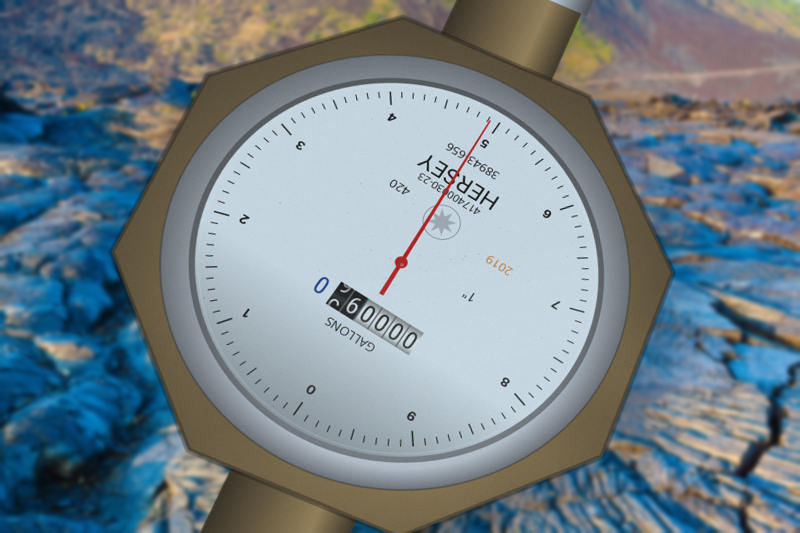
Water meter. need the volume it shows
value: 954.9 gal
